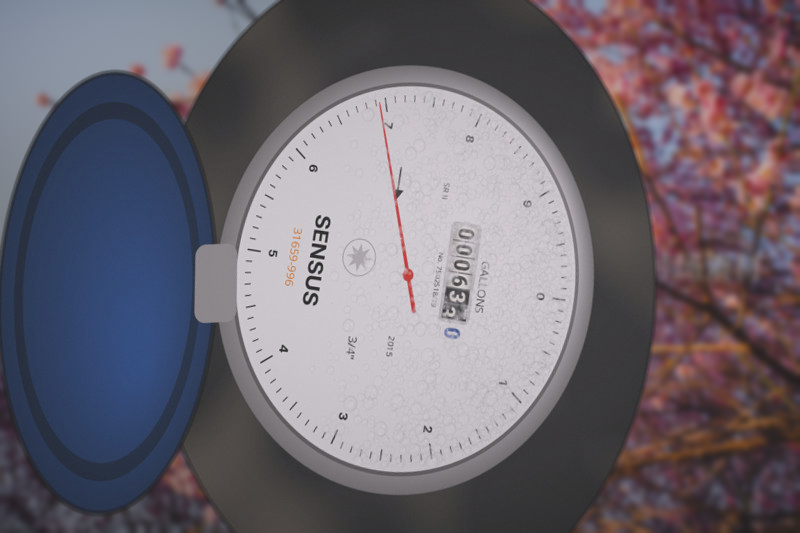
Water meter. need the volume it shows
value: 6326.9 gal
